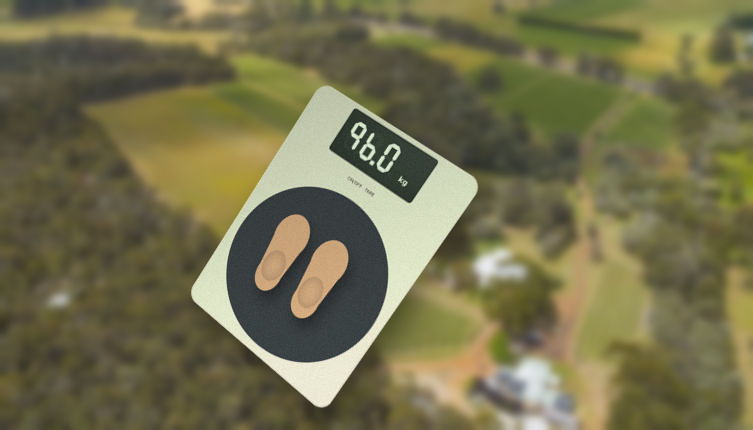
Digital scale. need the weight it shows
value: 96.0 kg
